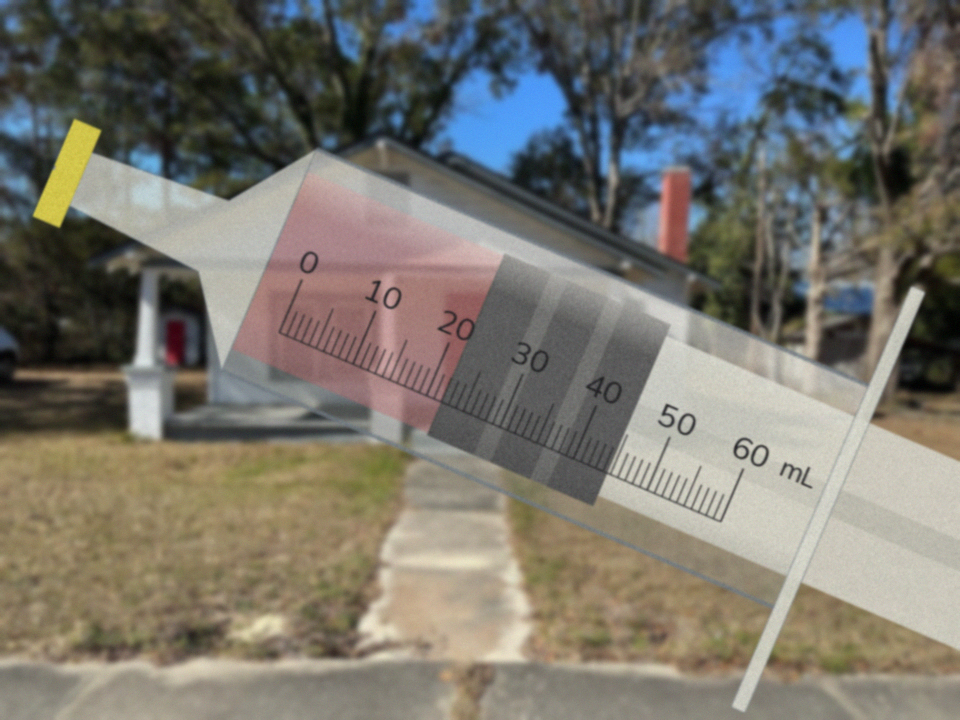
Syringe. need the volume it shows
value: 22 mL
